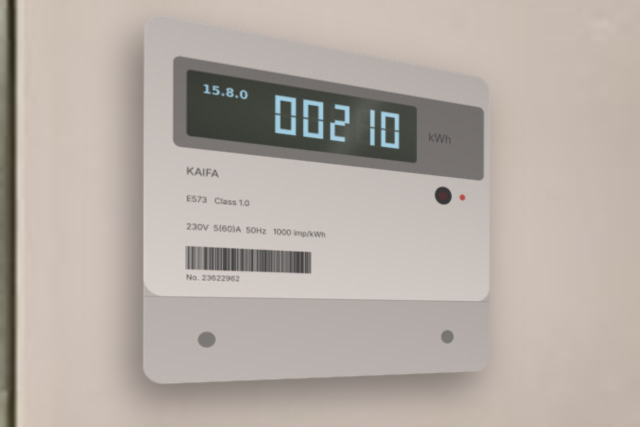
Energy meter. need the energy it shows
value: 210 kWh
